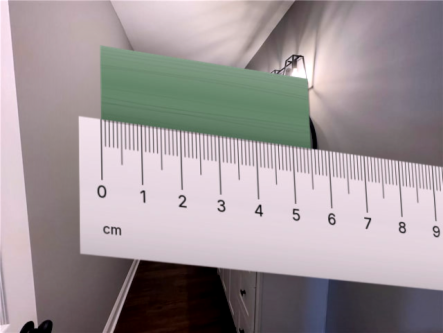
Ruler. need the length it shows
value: 5.5 cm
